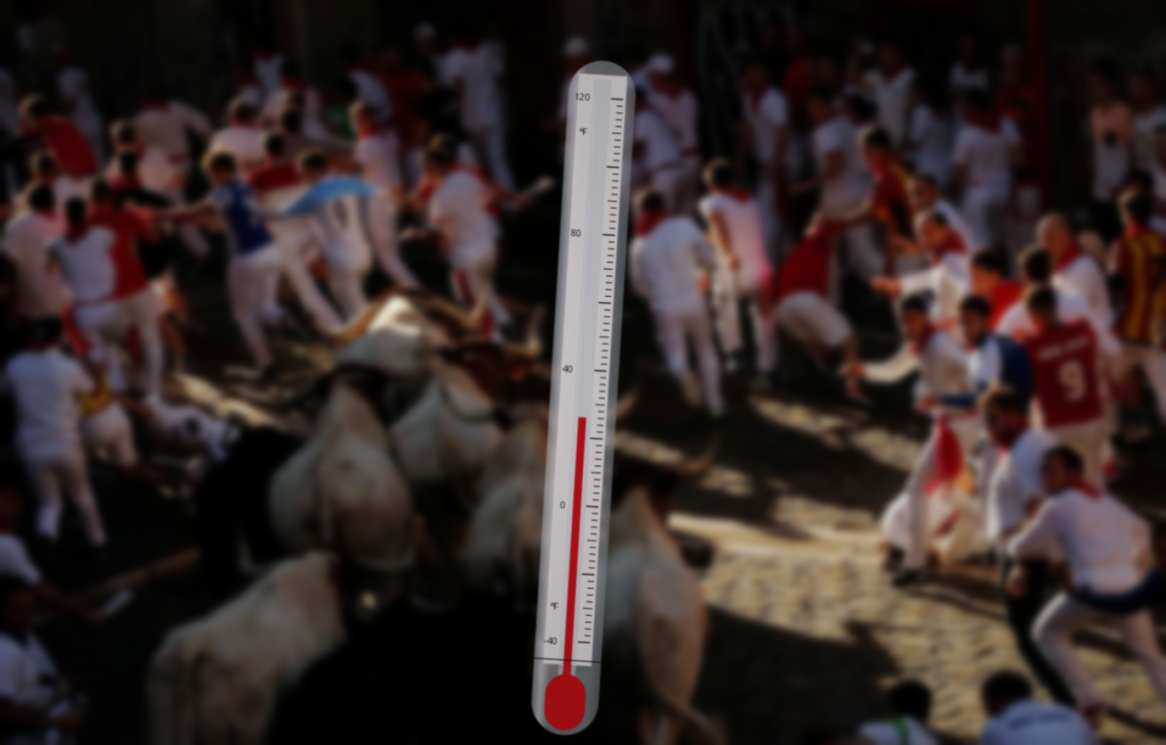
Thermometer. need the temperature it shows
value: 26 °F
